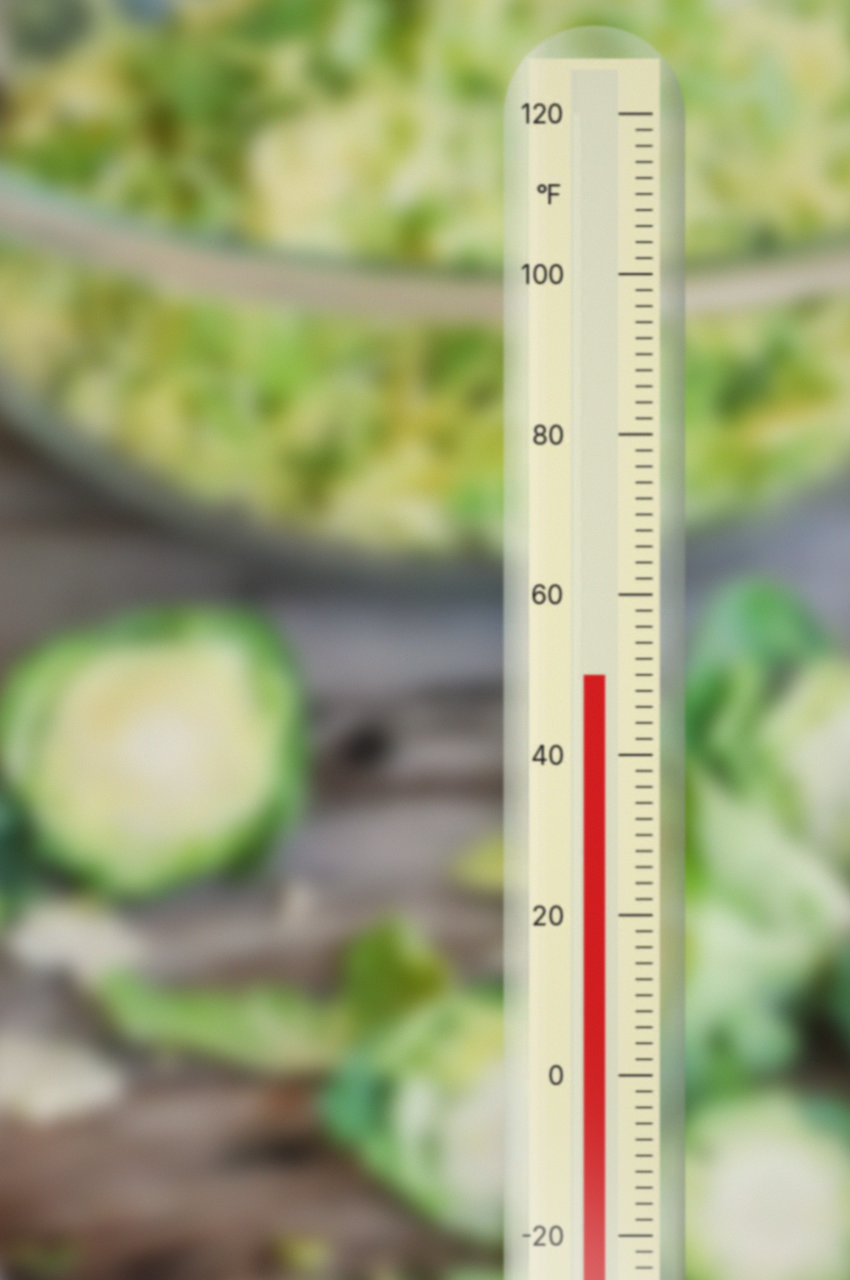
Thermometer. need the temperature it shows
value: 50 °F
